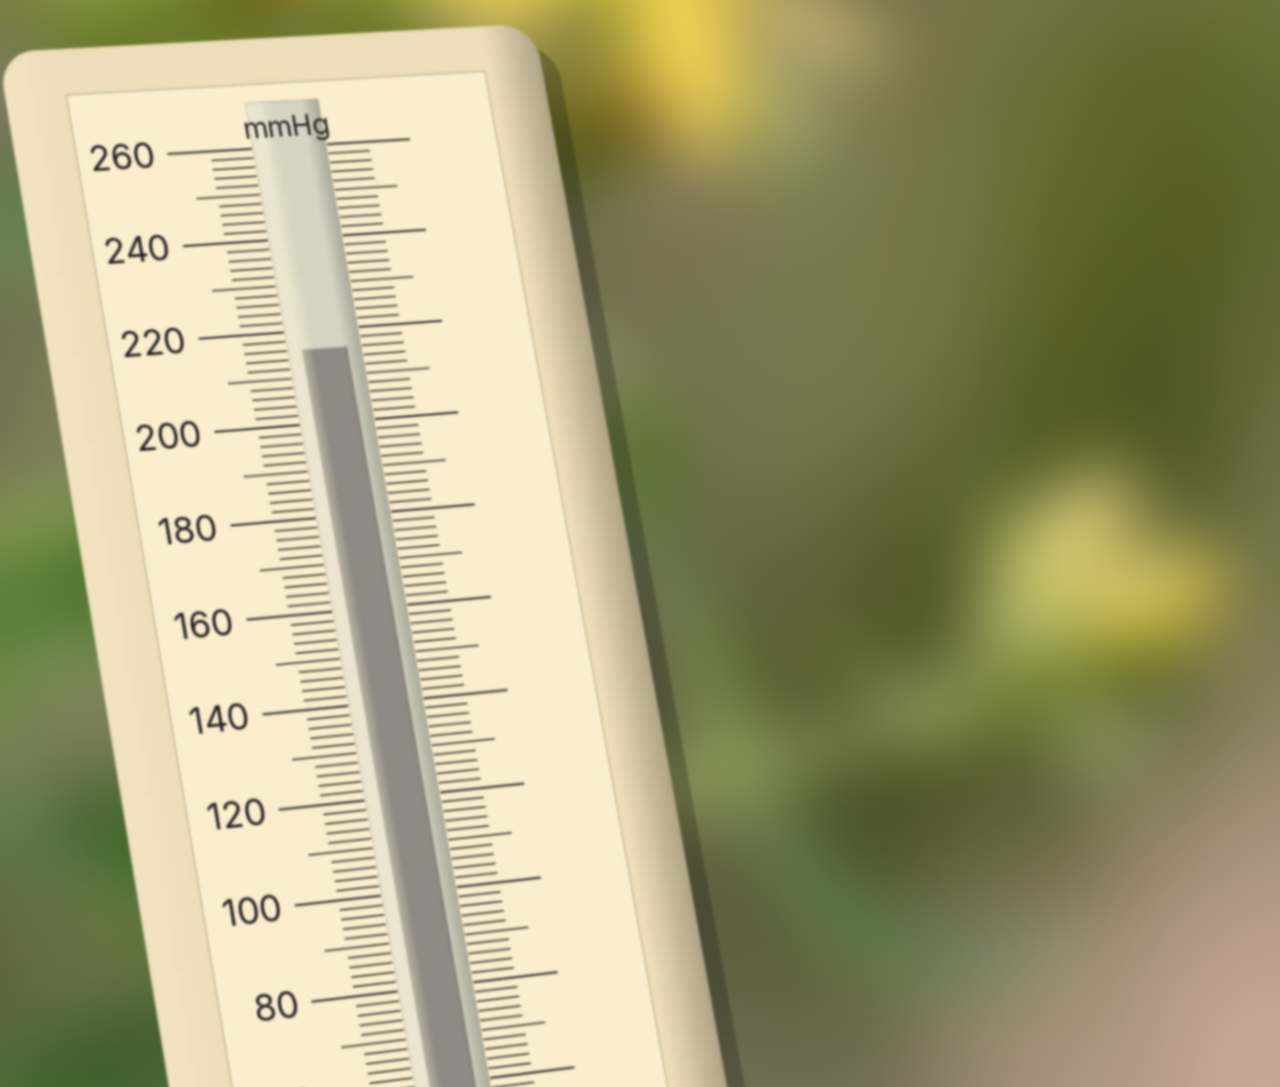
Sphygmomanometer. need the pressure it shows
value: 216 mmHg
